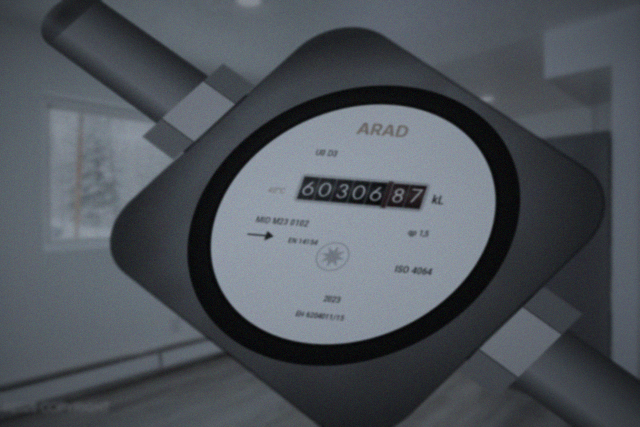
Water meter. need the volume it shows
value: 60306.87 kL
